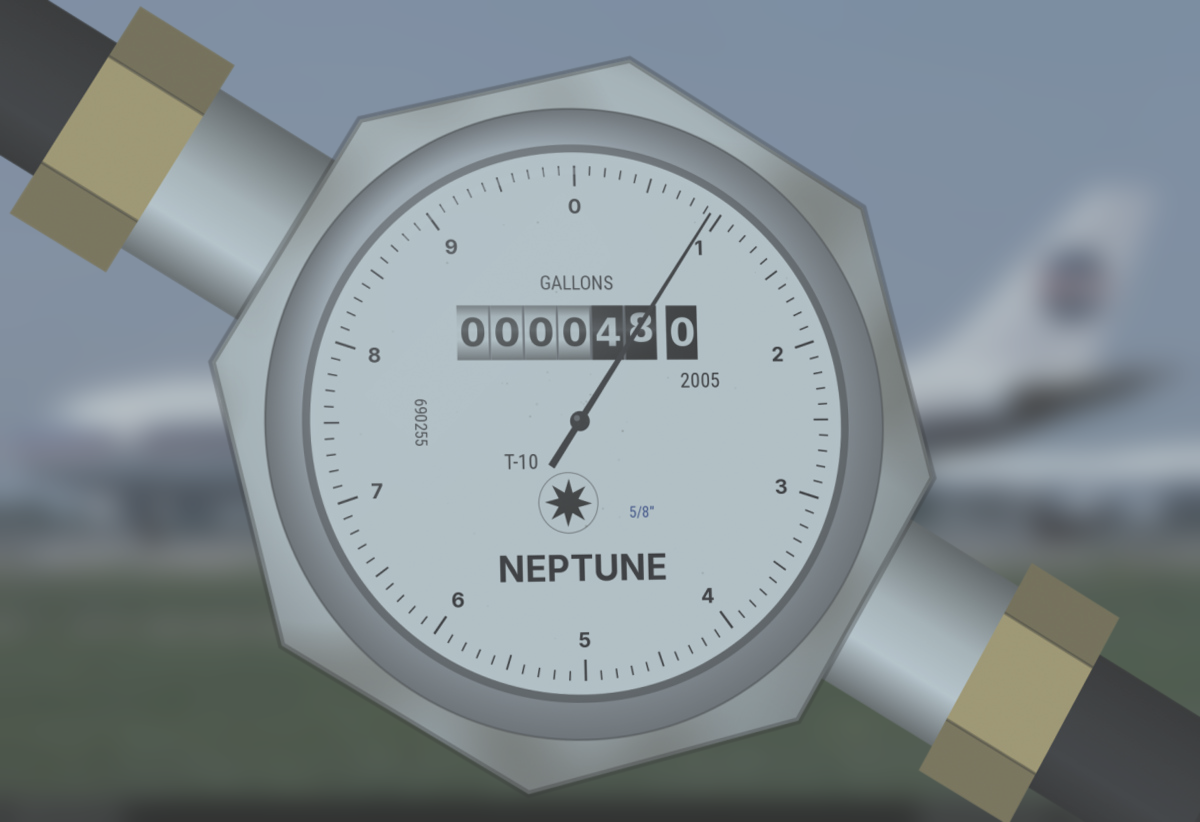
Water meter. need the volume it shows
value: 480.9 gal
